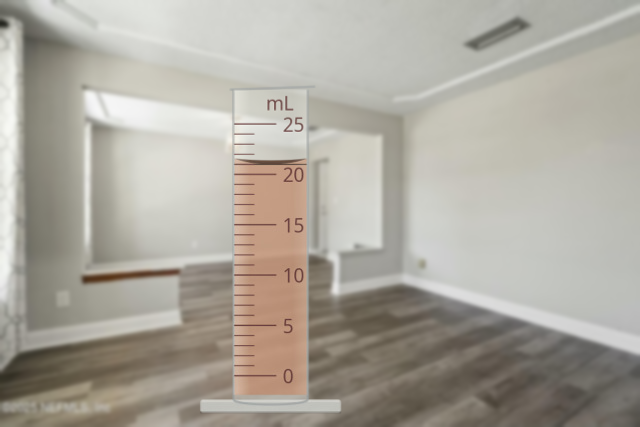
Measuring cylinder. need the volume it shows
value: 21 mL
